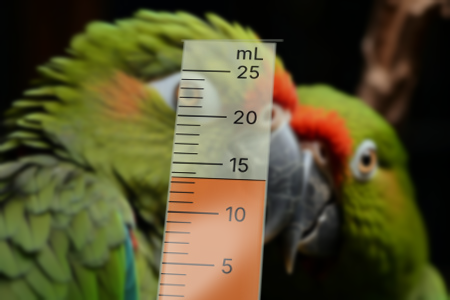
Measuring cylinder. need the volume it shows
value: 13.5 mL
